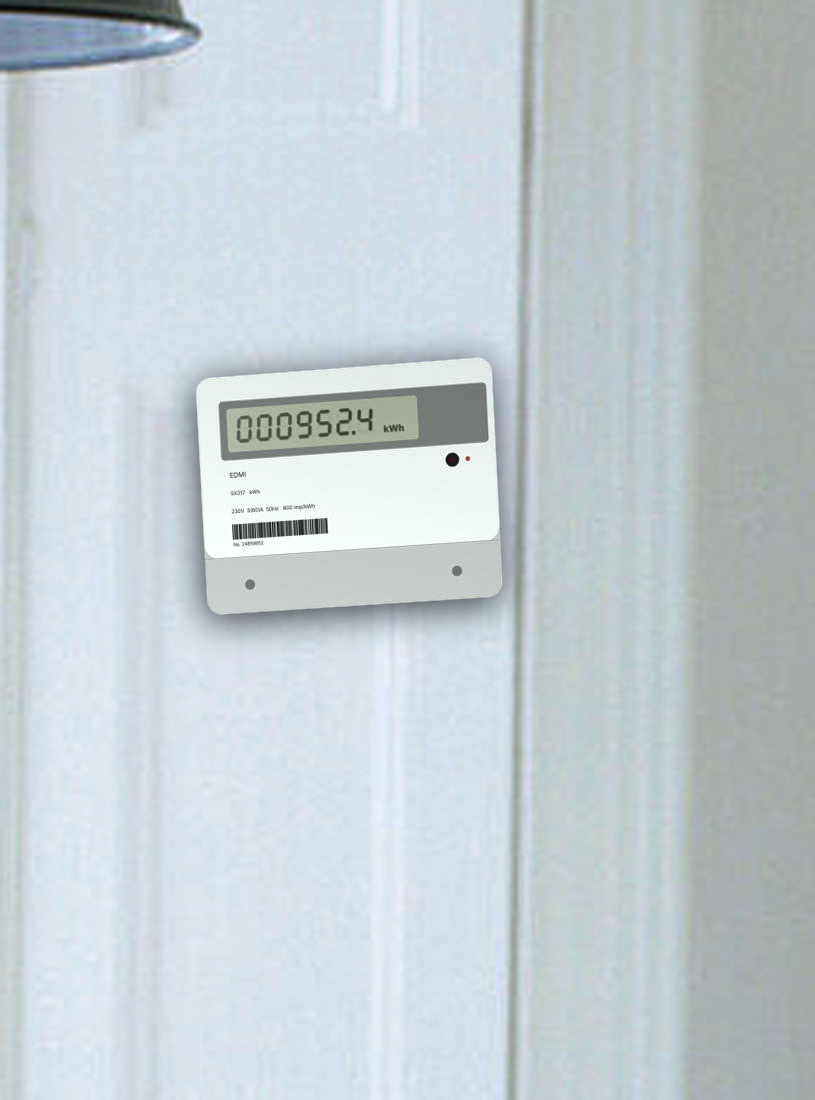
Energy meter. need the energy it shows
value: 952.4 kWh
